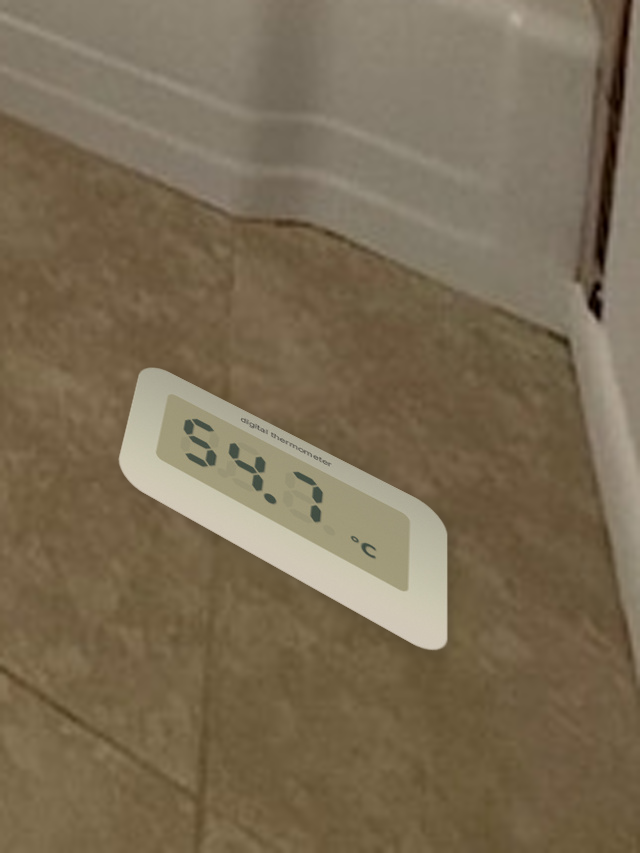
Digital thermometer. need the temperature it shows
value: 54.7 °C
